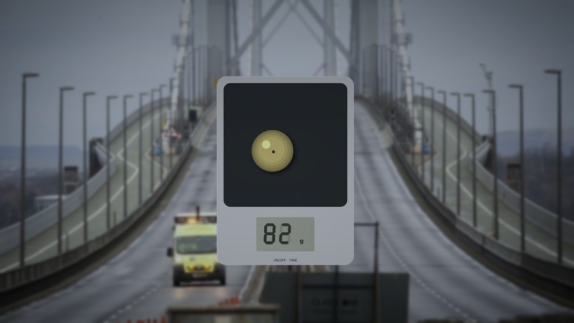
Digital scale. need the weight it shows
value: 82 g
